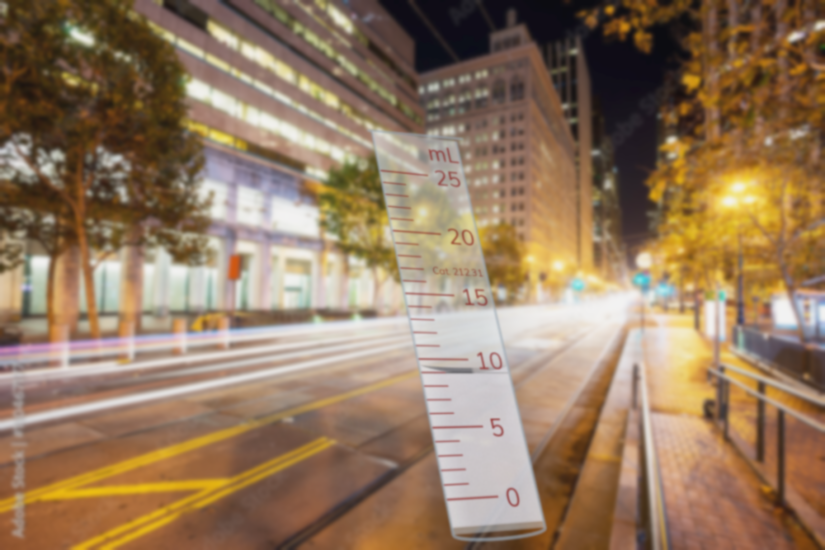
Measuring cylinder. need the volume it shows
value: 9 mL
